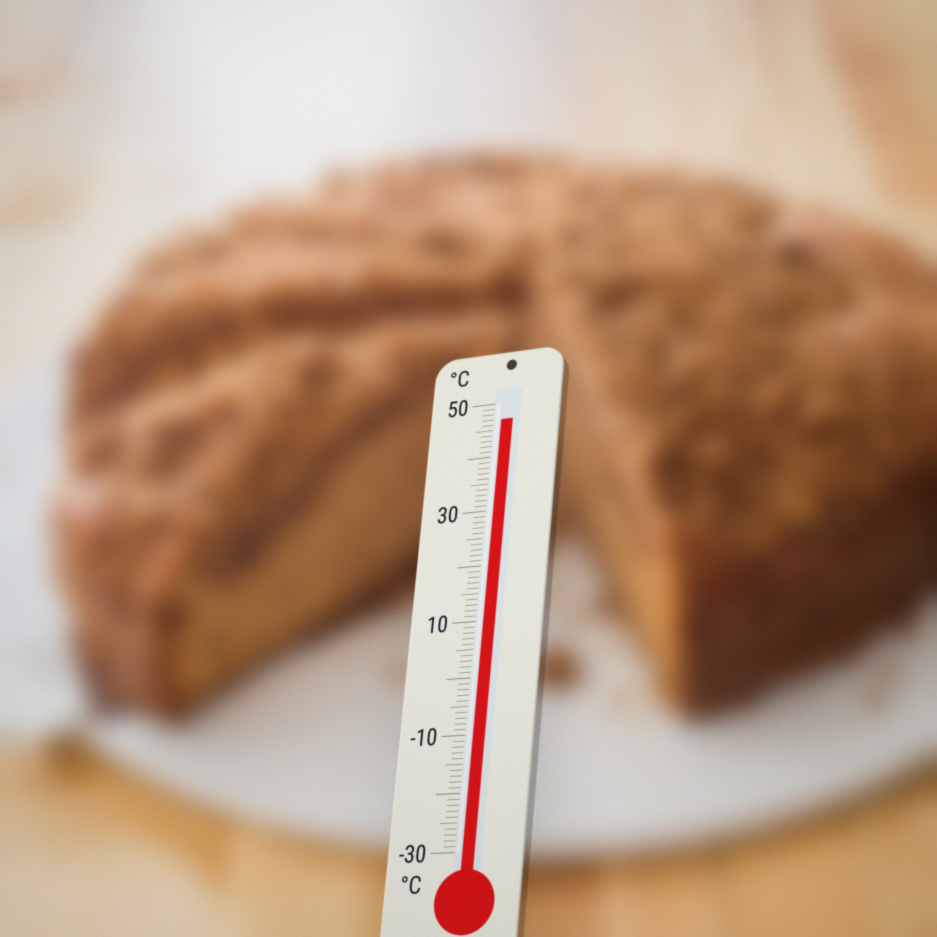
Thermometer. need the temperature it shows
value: 47 °C
